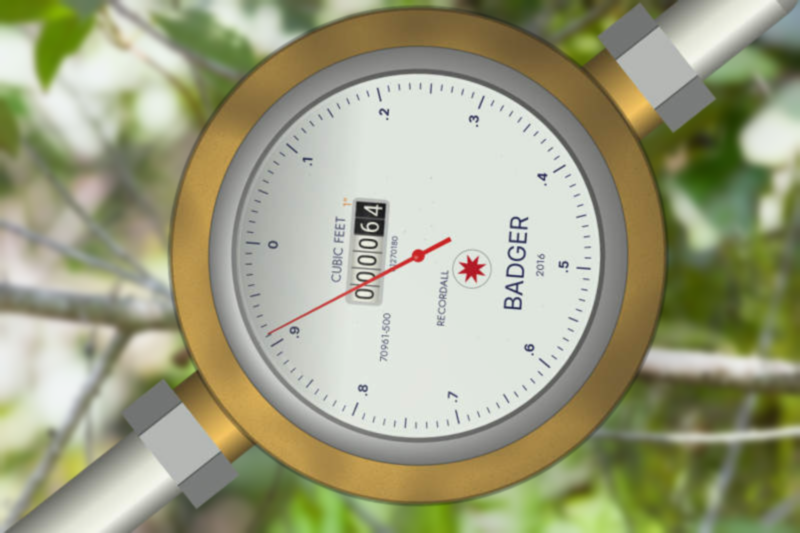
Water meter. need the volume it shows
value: 63.91 ft³
